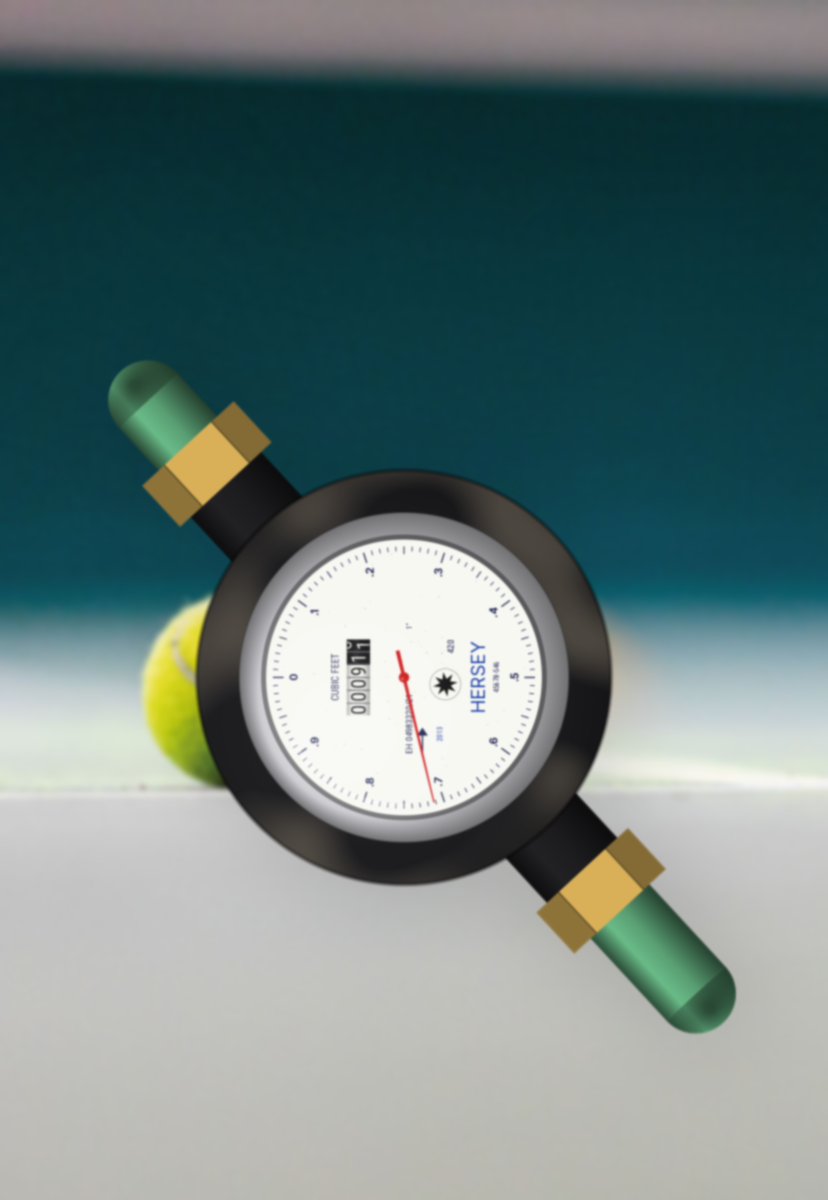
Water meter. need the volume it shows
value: 910.71 ft³
